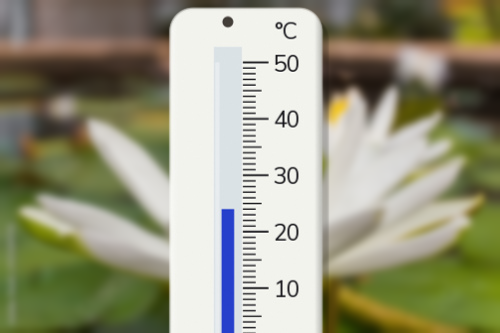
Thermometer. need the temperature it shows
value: 24 °C
